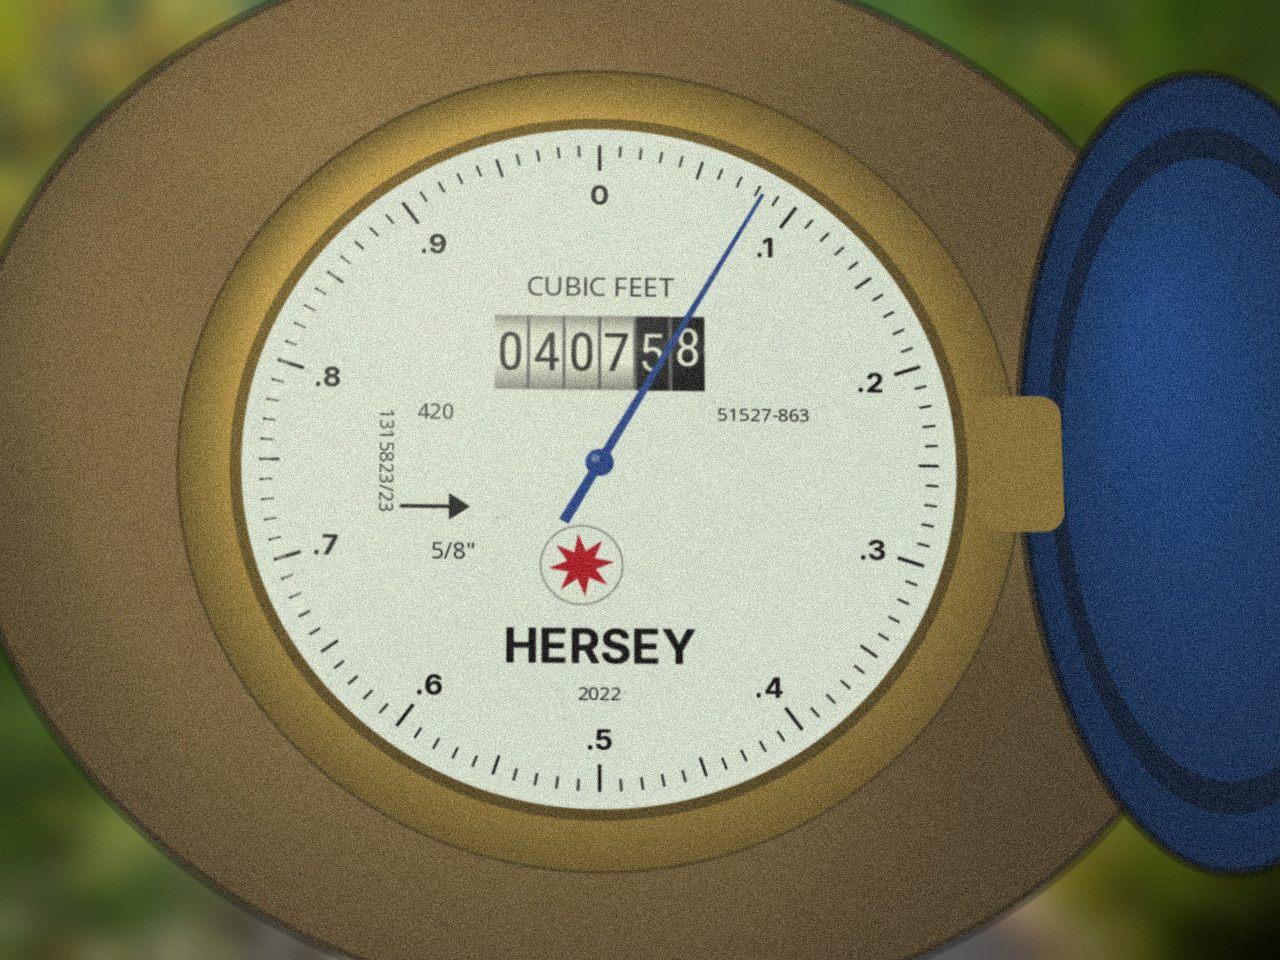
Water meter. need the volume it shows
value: 40758.08 ft³
